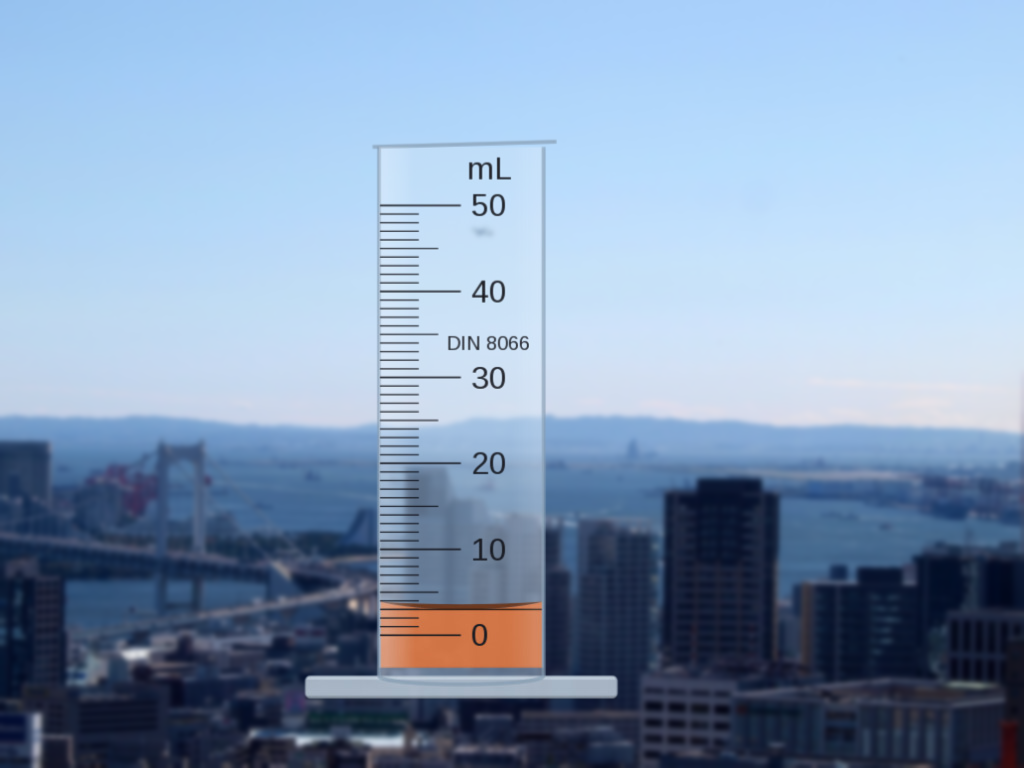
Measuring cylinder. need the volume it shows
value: 3 mL
